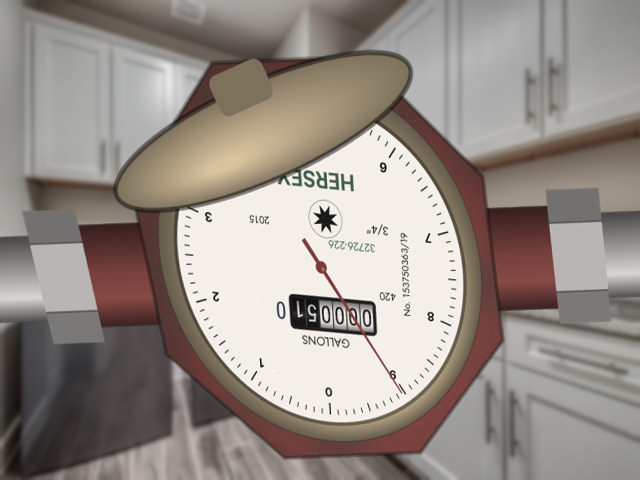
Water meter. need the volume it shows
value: 509.0 gal
